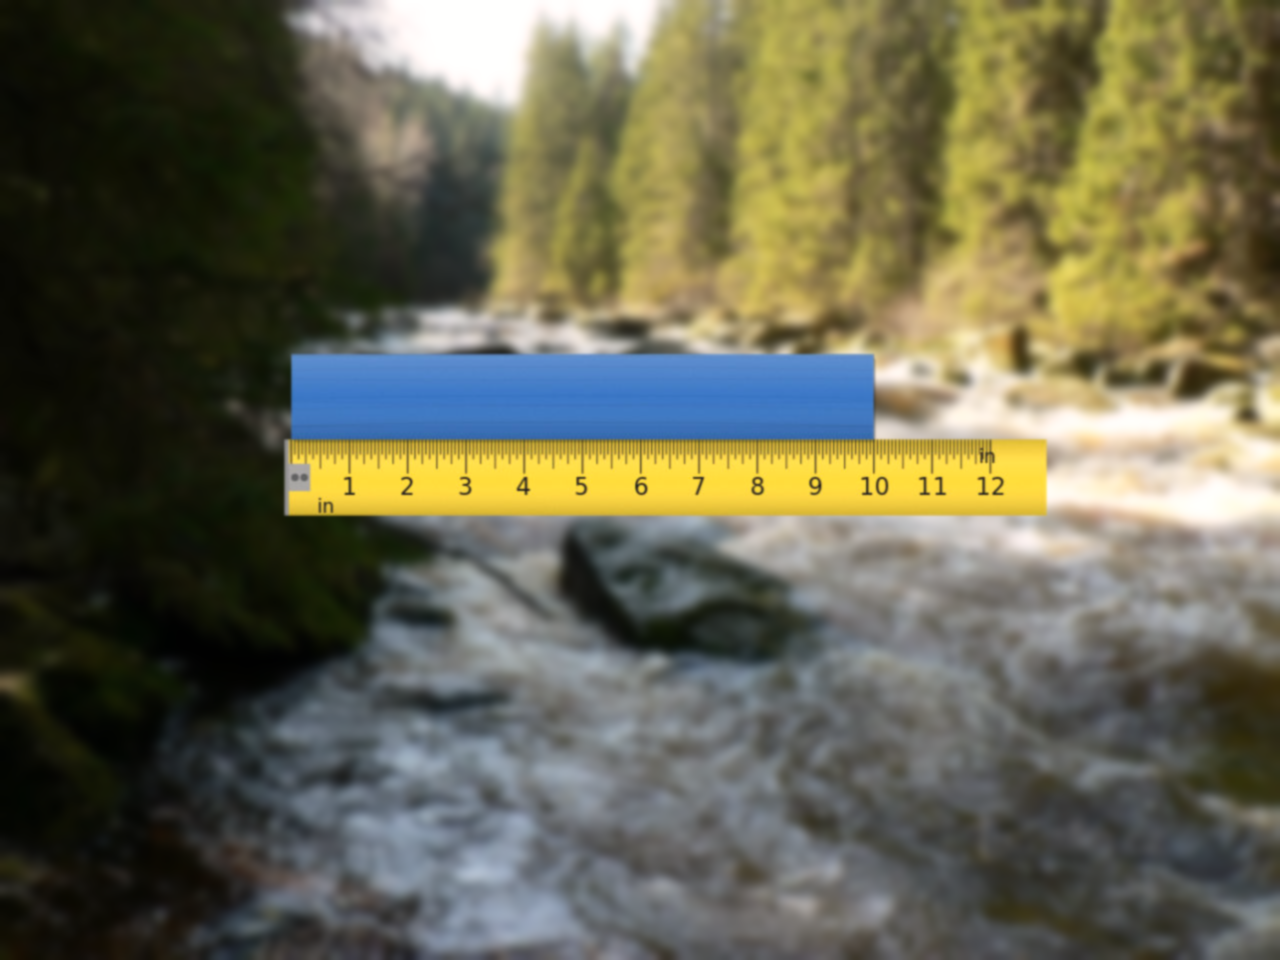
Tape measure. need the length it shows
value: 10 in
